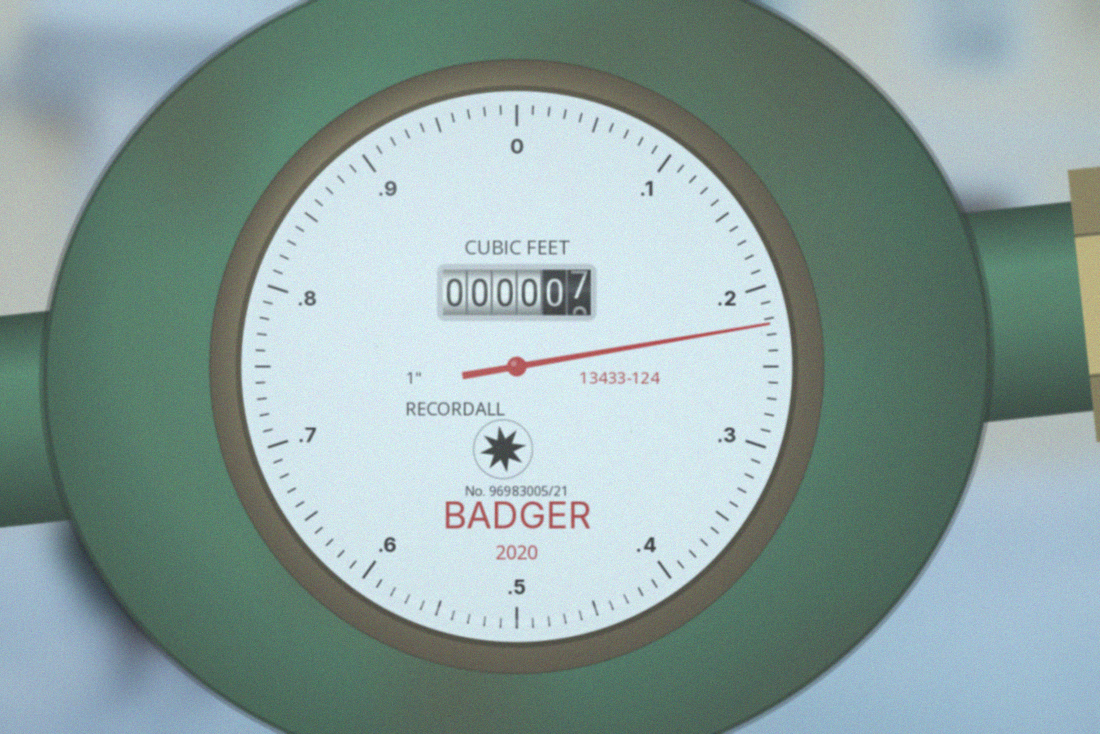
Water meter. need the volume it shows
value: 7.22 ft³
